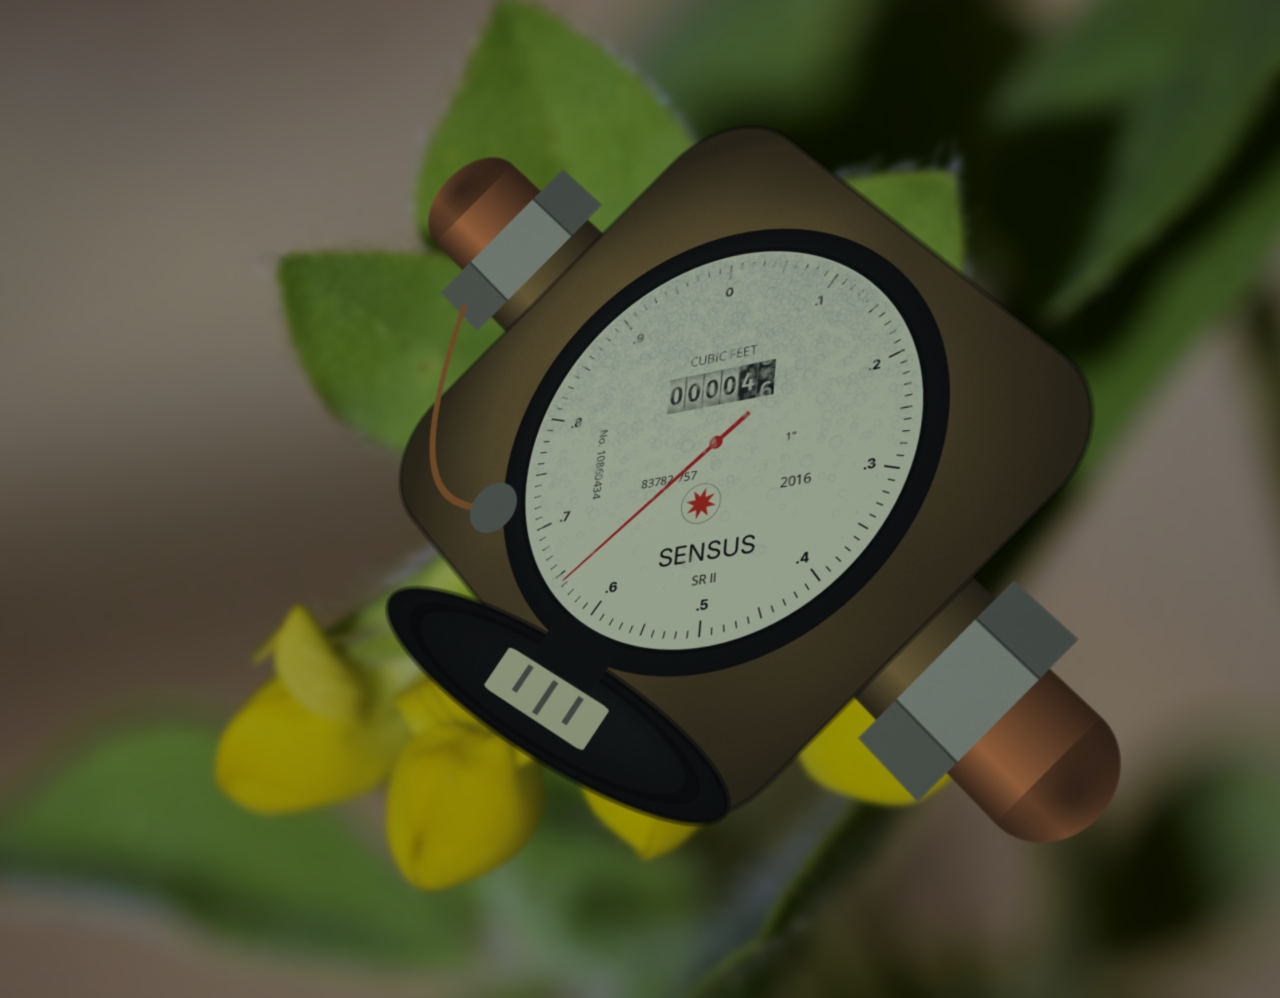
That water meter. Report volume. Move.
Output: 45.64 ft³
